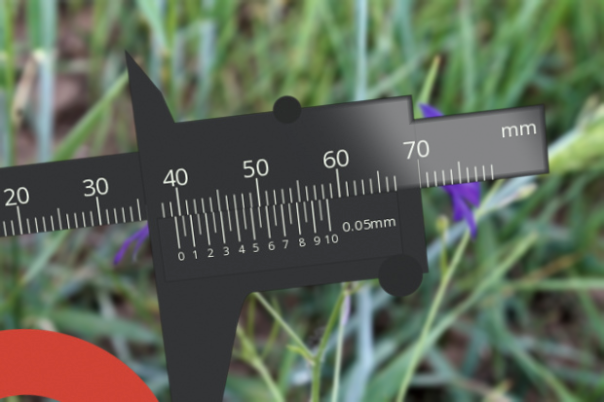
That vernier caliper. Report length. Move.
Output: 39.4 mm
